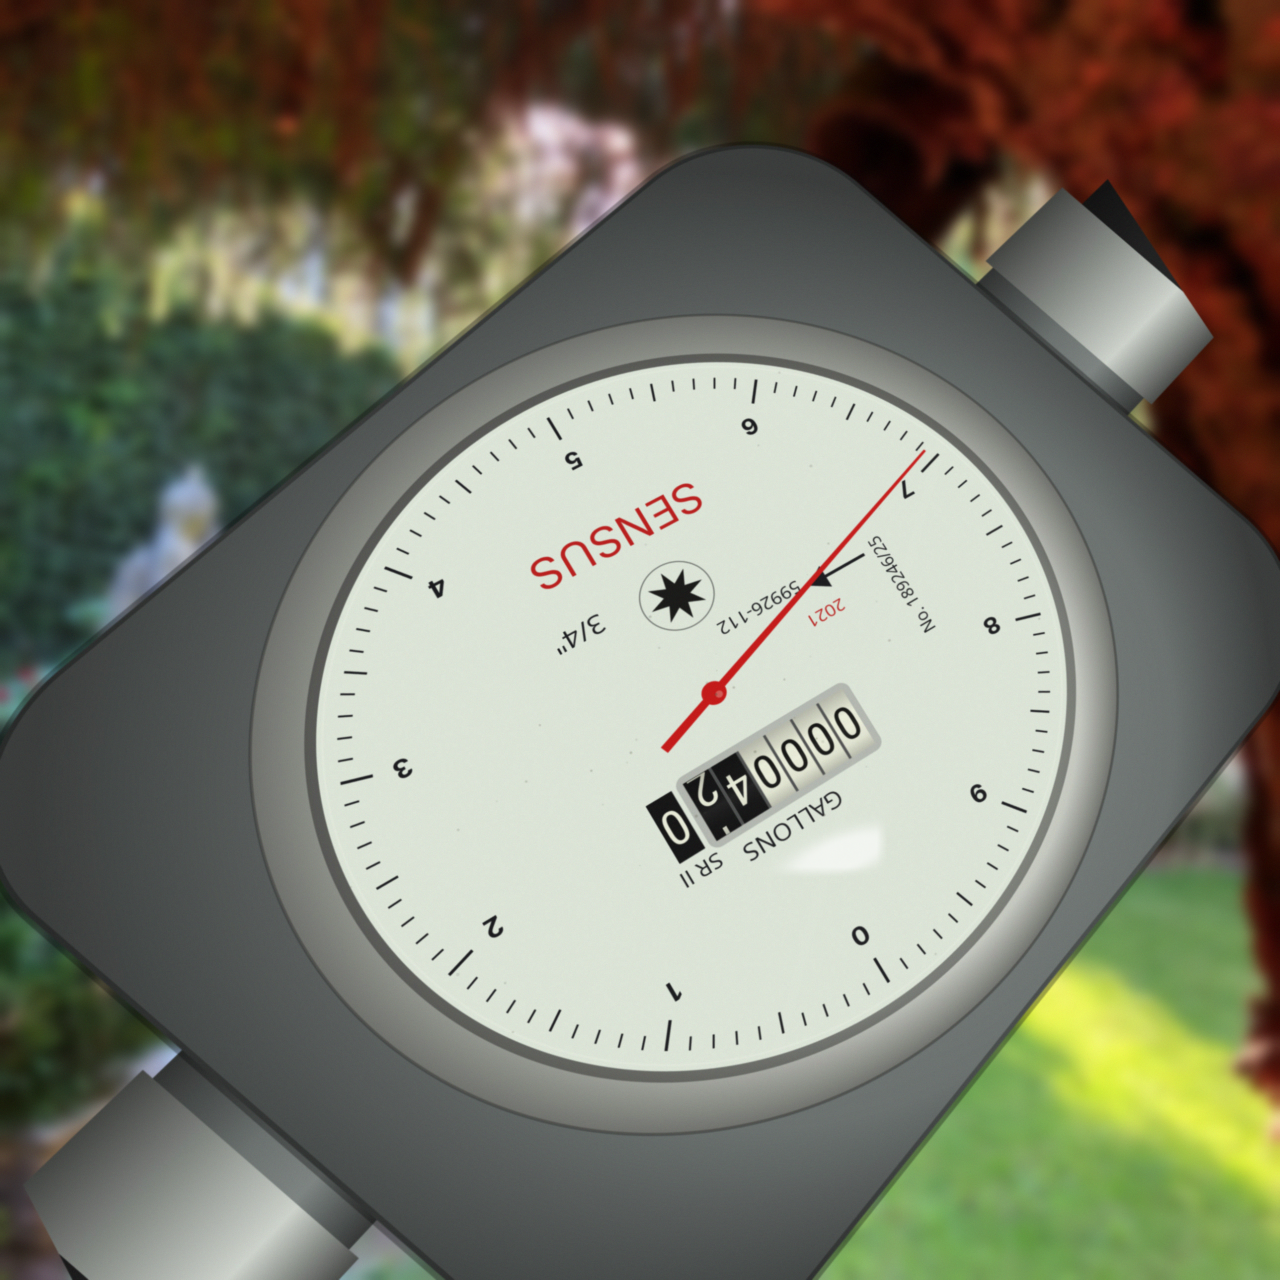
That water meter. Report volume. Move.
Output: 416.9 gal
